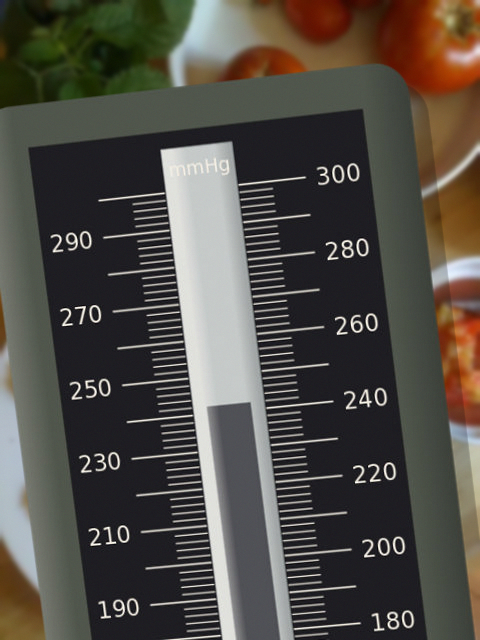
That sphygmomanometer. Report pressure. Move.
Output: 242 mmHg
